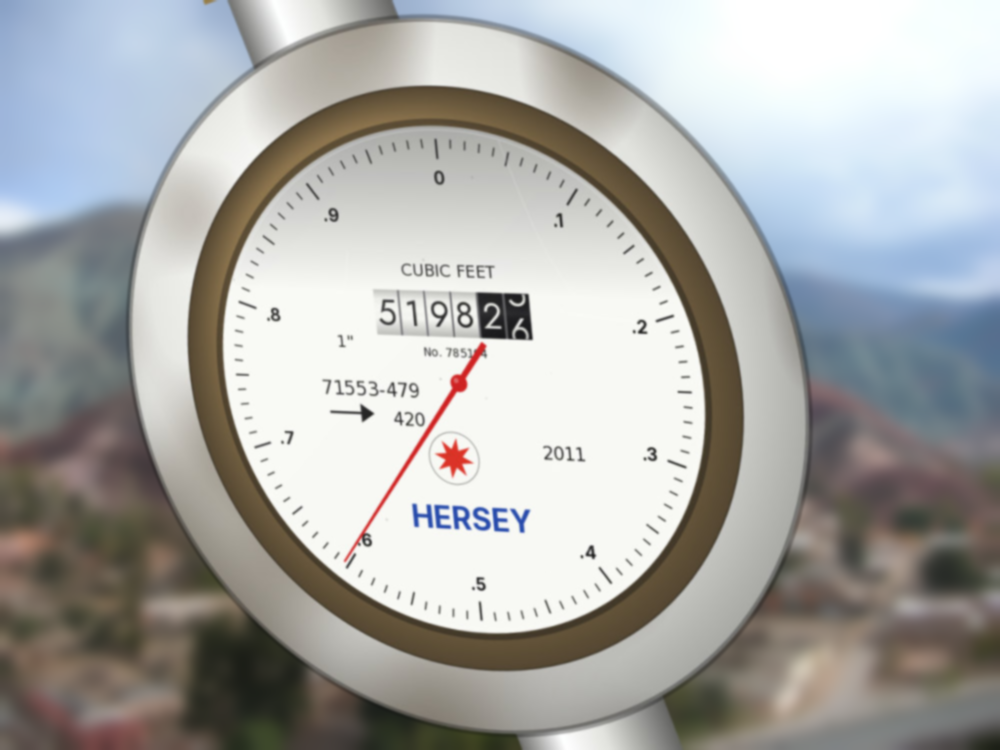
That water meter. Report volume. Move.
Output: 519825.60 ft³
